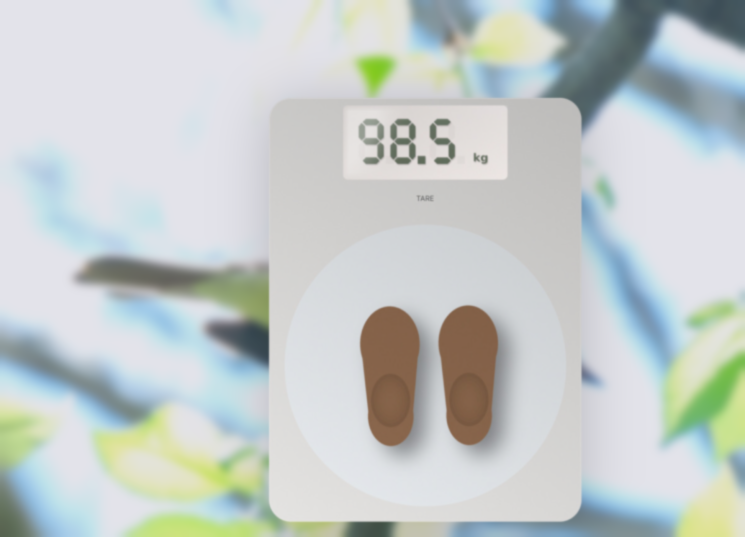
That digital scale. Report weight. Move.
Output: 98.5 kg
